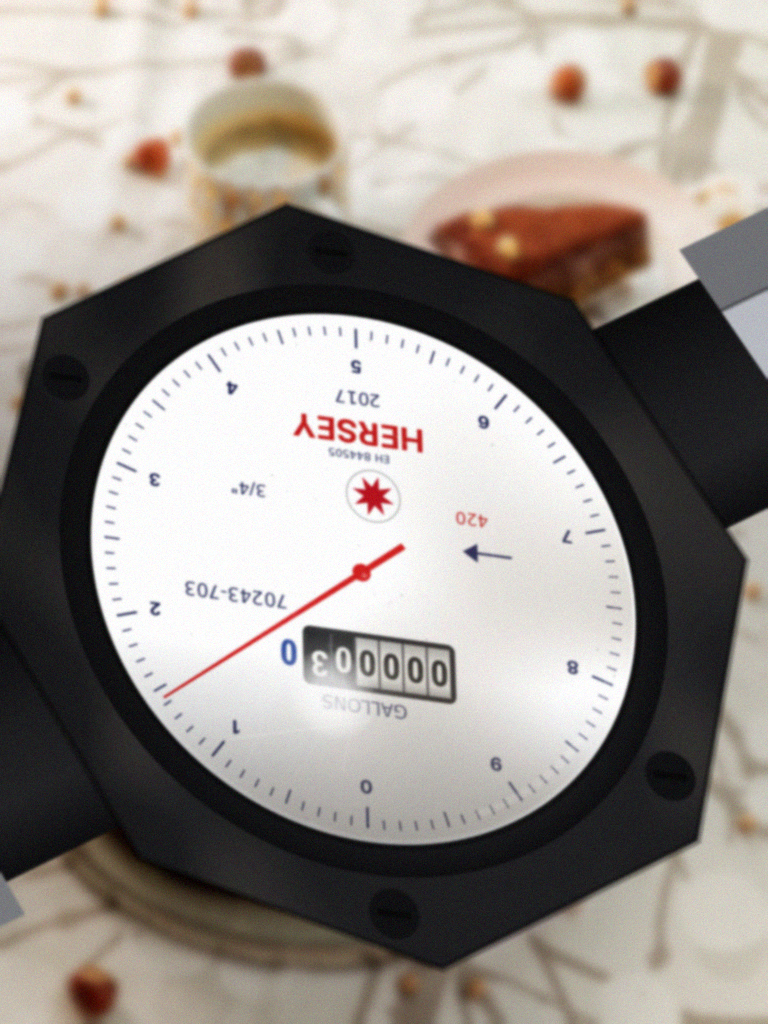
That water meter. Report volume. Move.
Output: 31.4 gal
